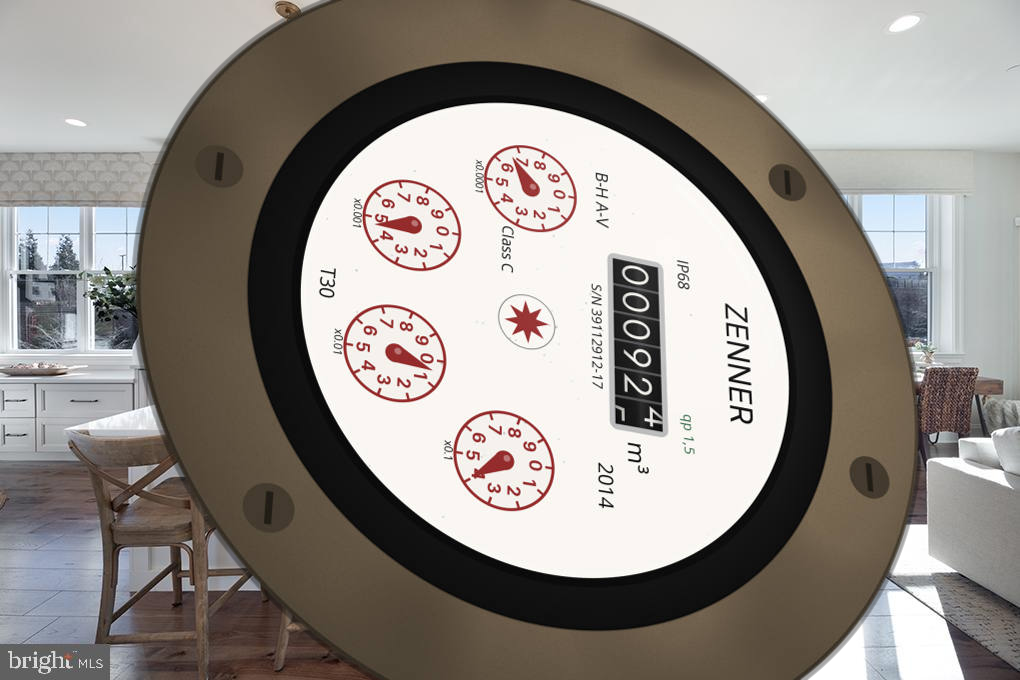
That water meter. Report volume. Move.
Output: 924.4046 m³
